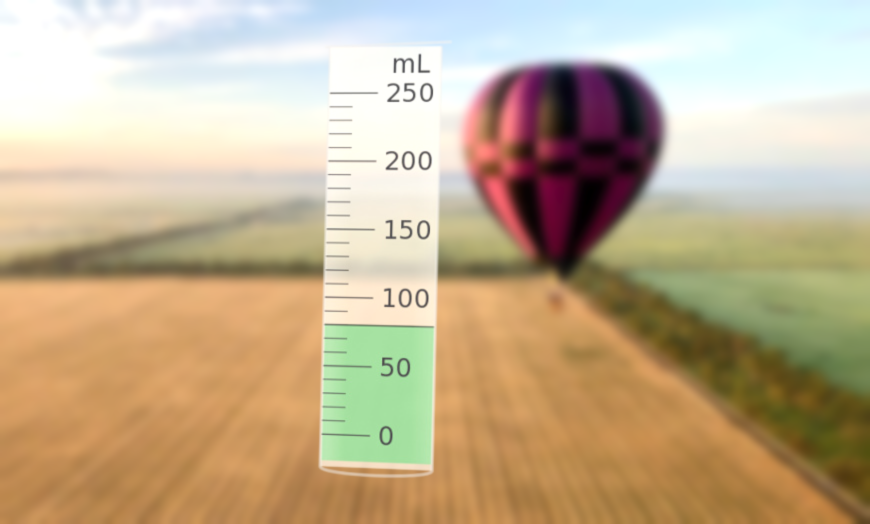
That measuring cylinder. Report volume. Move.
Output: 80 mL
